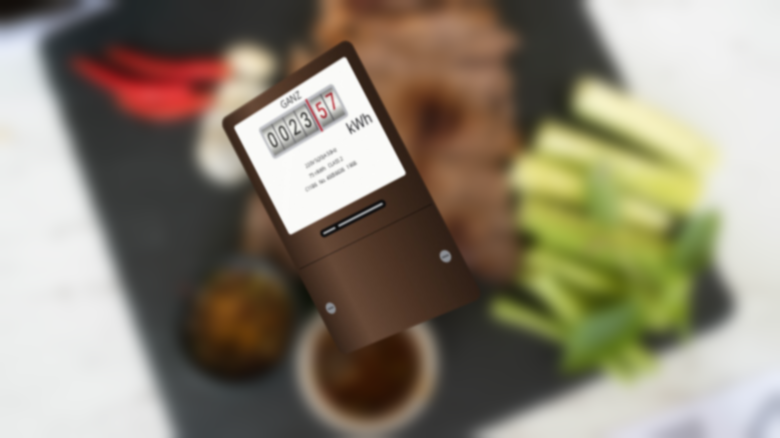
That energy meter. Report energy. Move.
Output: 23.57 kWh
